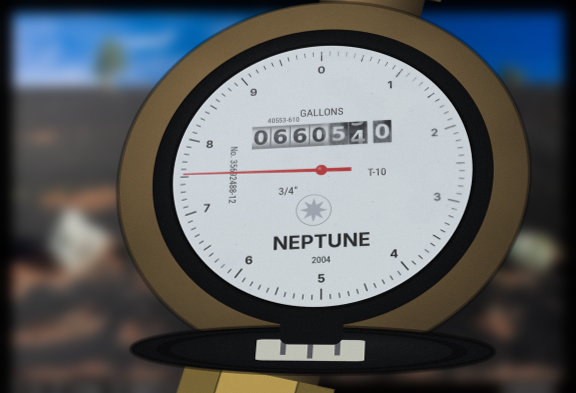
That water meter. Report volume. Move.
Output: 660537.5 gal
